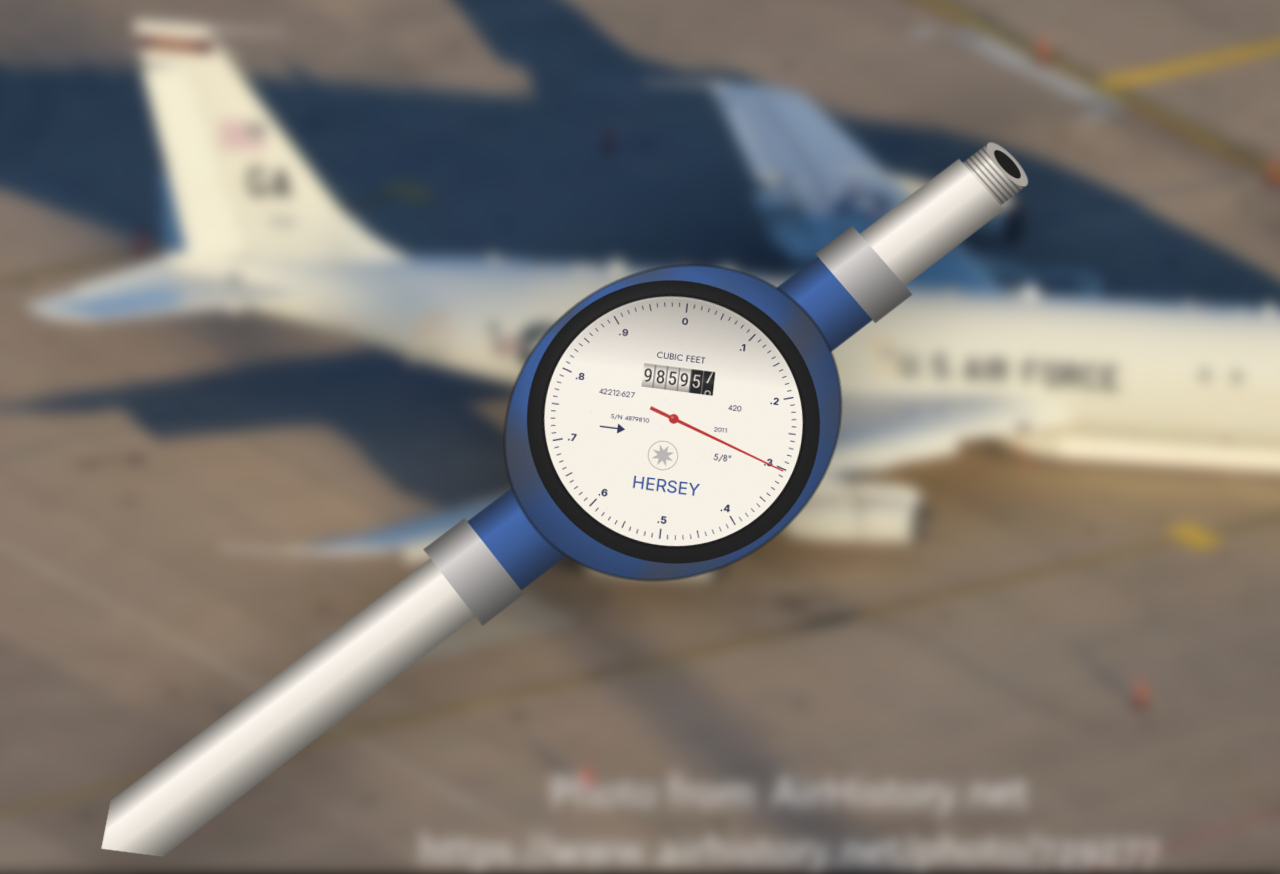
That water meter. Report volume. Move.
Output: 985957.30 ft³
